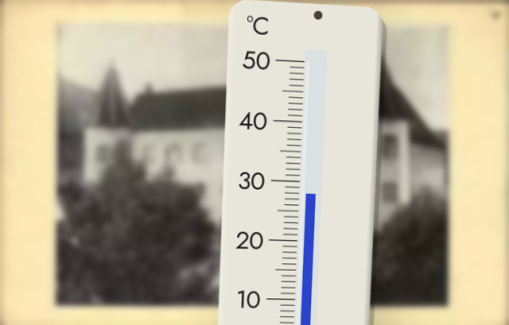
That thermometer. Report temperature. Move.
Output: 28 °C
